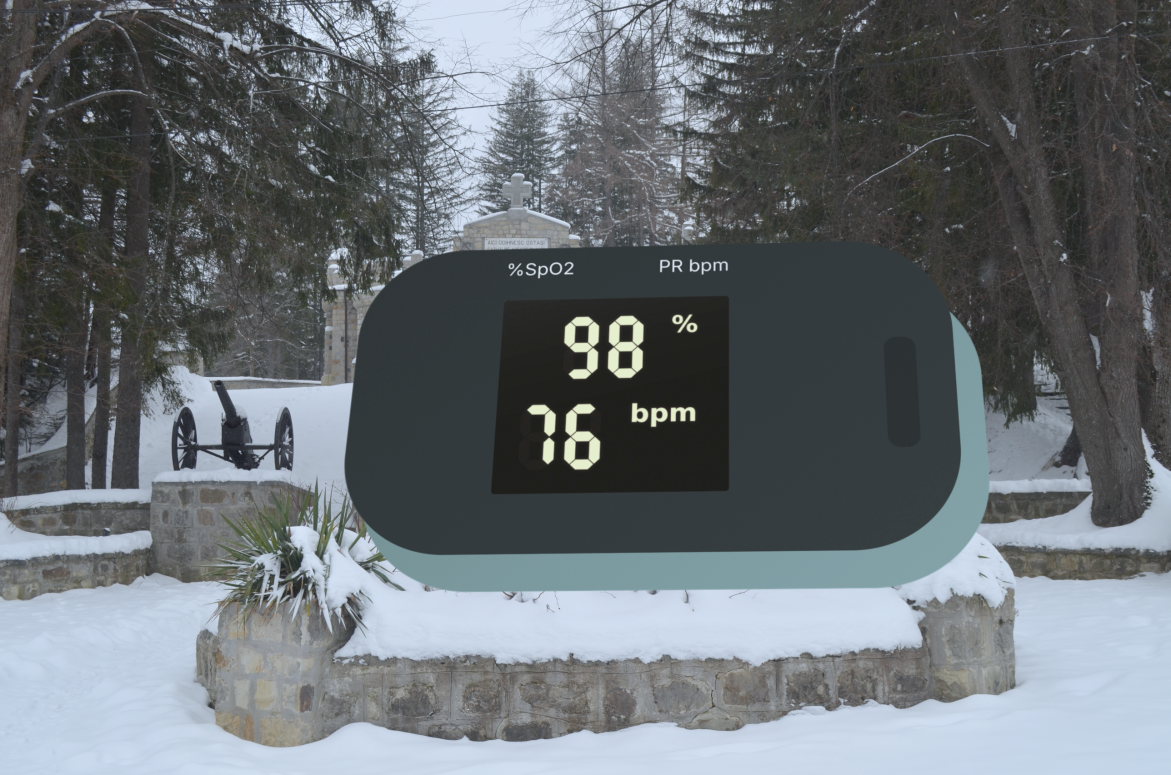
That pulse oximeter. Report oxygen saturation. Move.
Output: 98 %
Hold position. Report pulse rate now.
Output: 76 bpm
